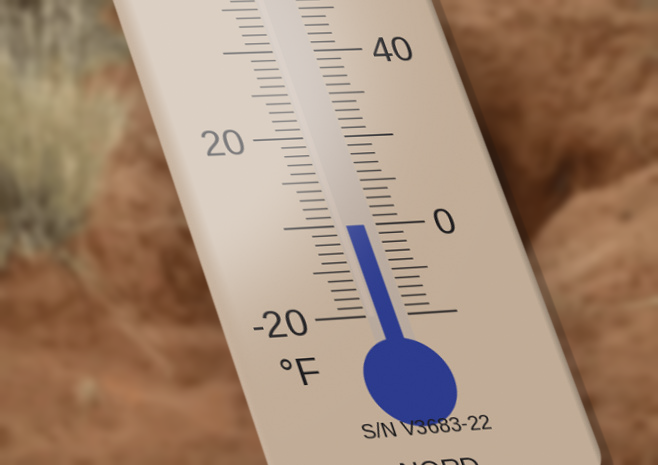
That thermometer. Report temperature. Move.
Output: 0 °F
